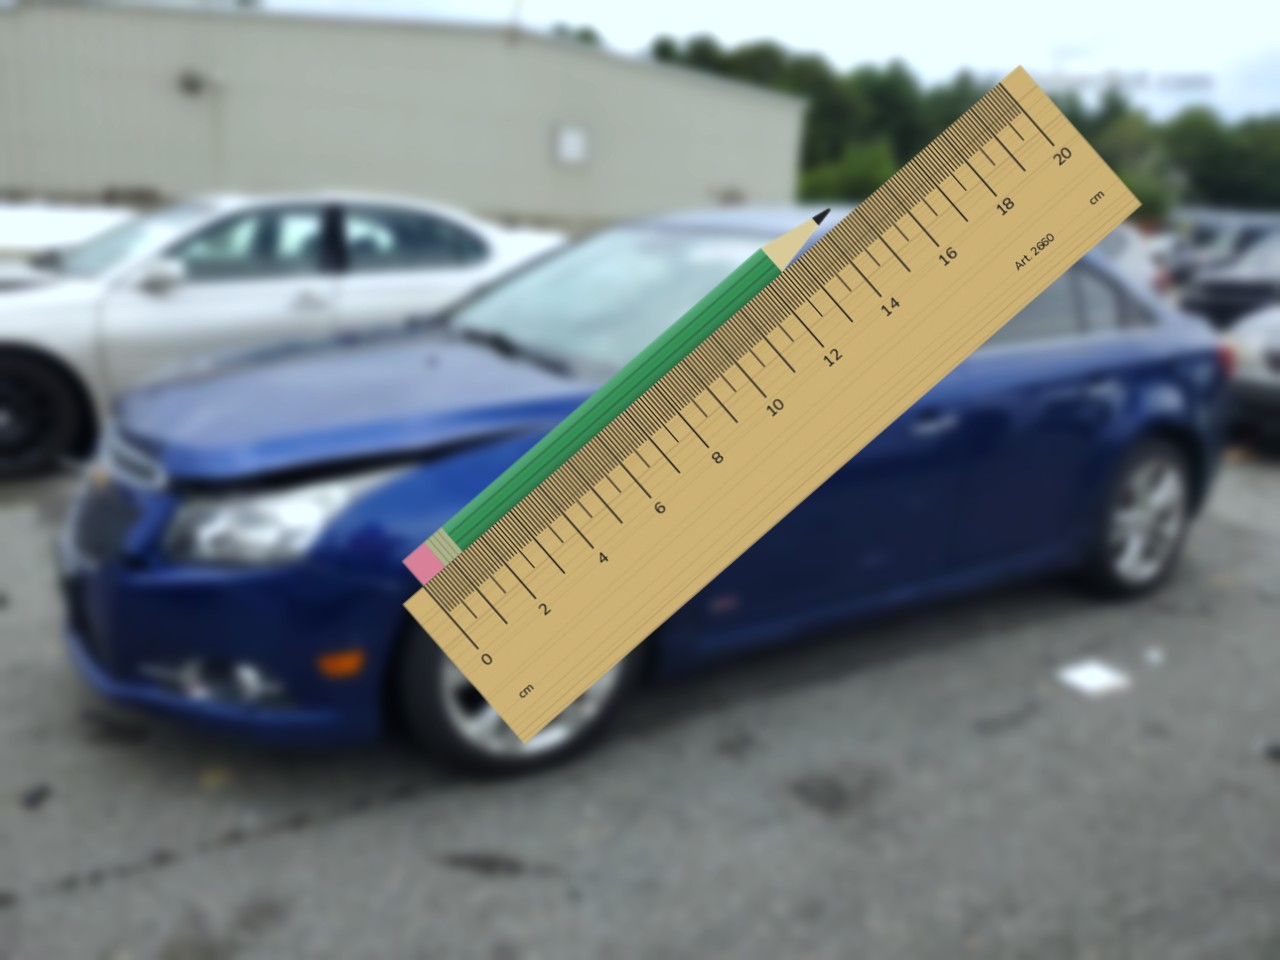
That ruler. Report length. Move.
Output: 14.5 cm
